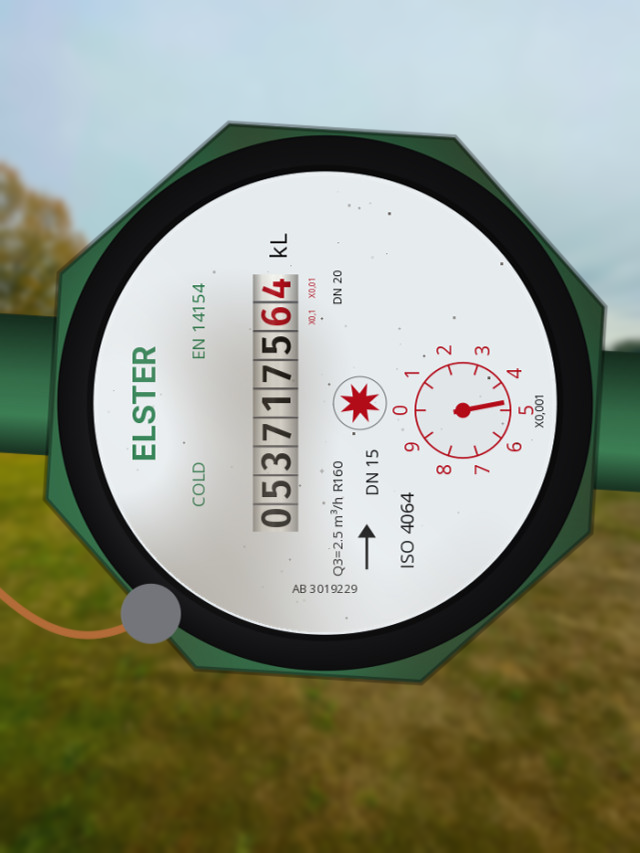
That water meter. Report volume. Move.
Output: 537175.644 kL
